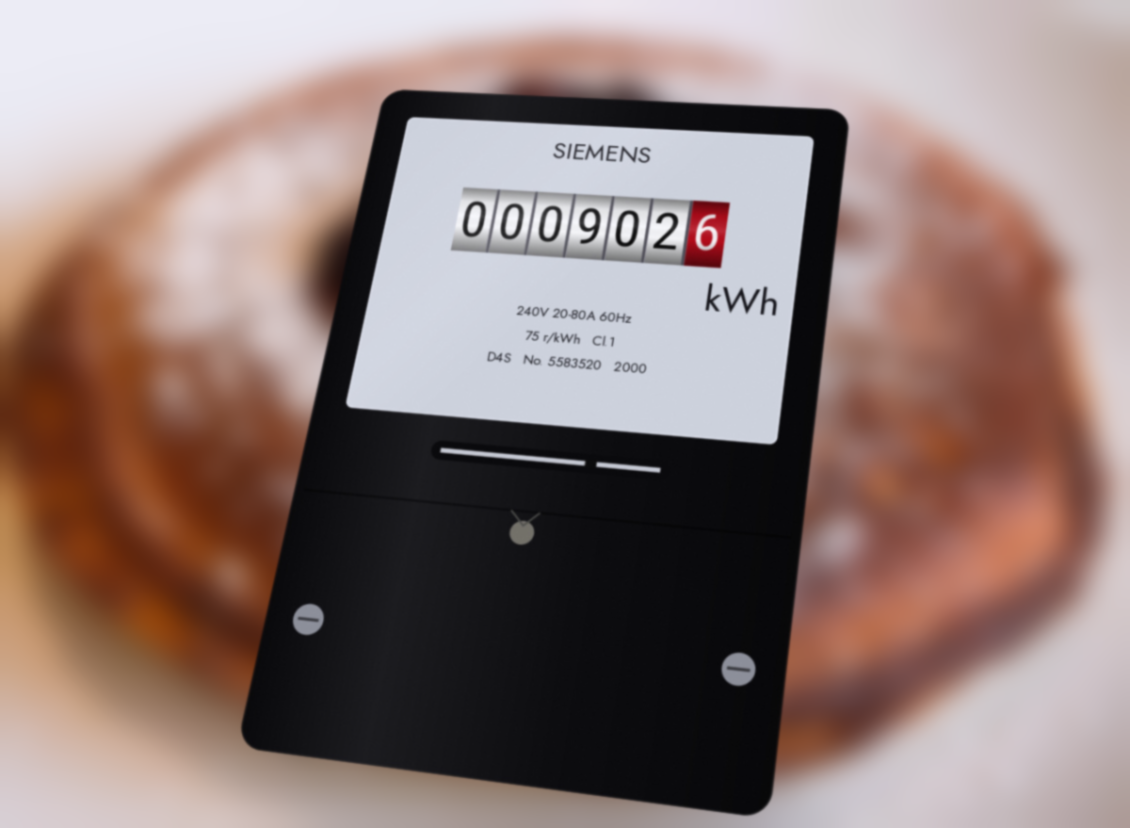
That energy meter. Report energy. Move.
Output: 902.6 kWh
